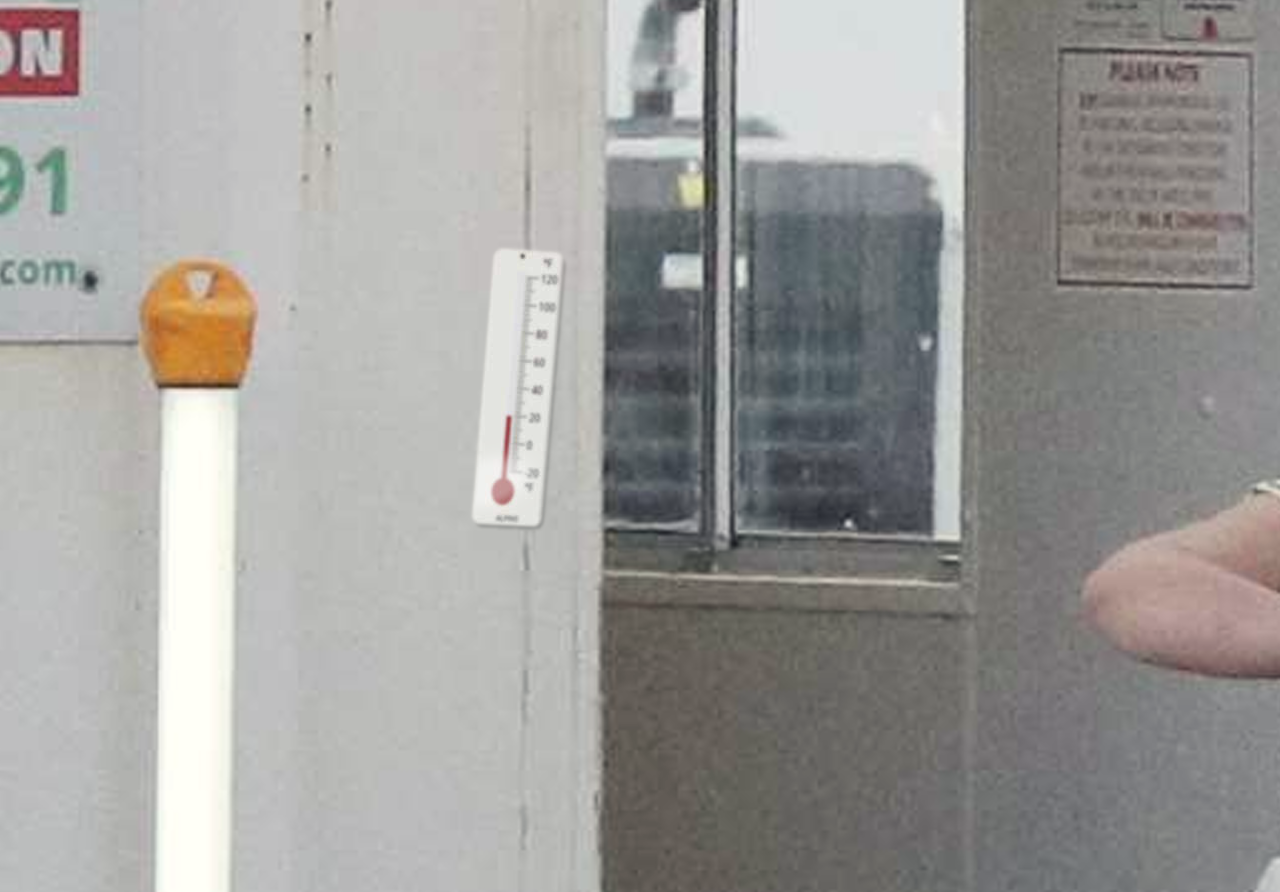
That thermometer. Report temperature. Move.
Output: 20 °F
